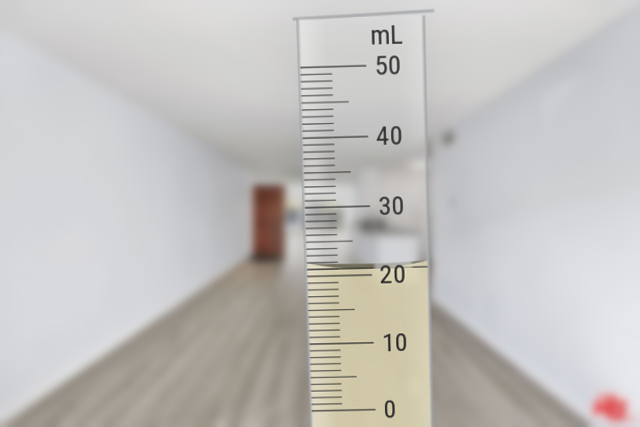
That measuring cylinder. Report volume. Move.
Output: 21 mL
